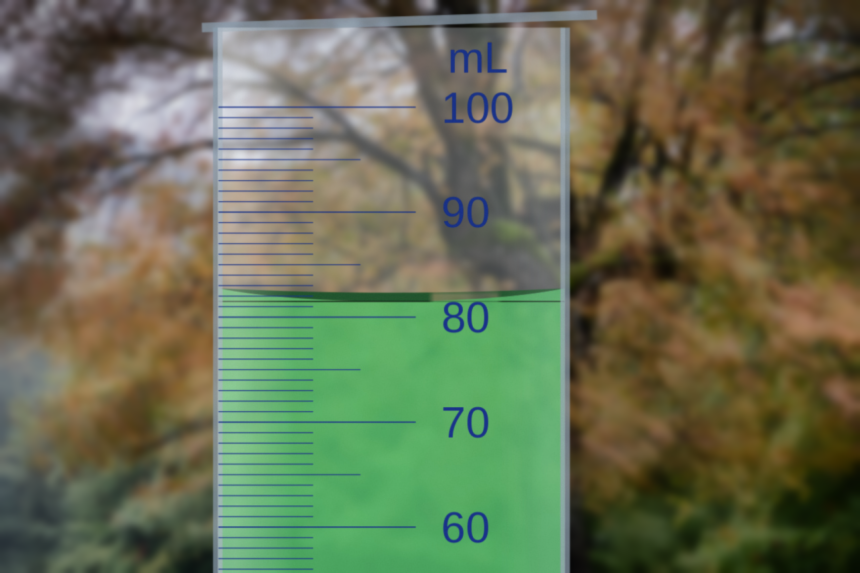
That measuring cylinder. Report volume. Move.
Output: 81.5 mL
